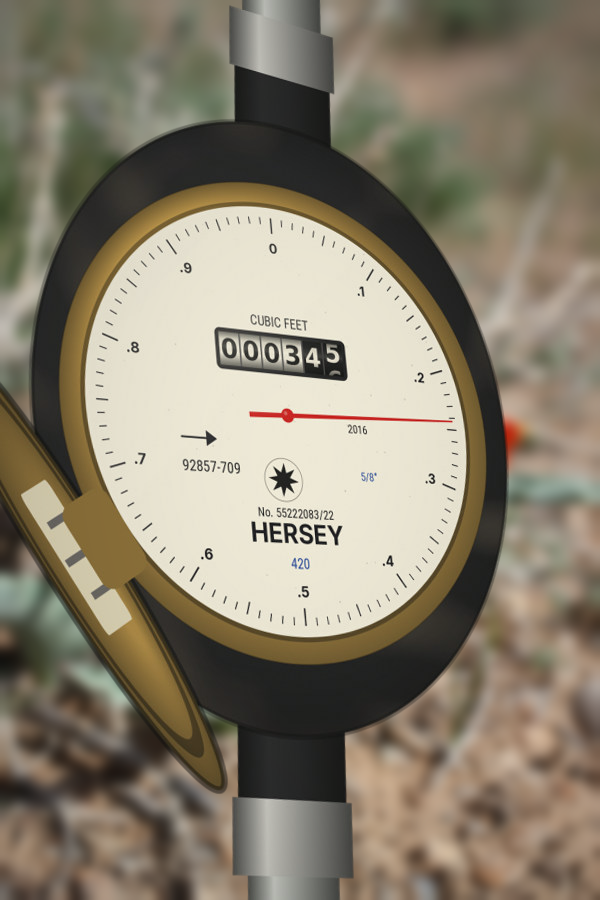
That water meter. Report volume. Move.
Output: 345.24 ft³
